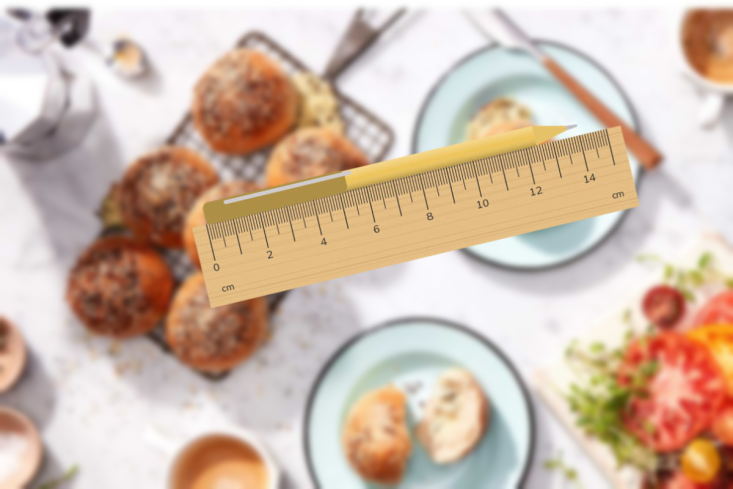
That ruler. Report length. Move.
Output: 14 cm
